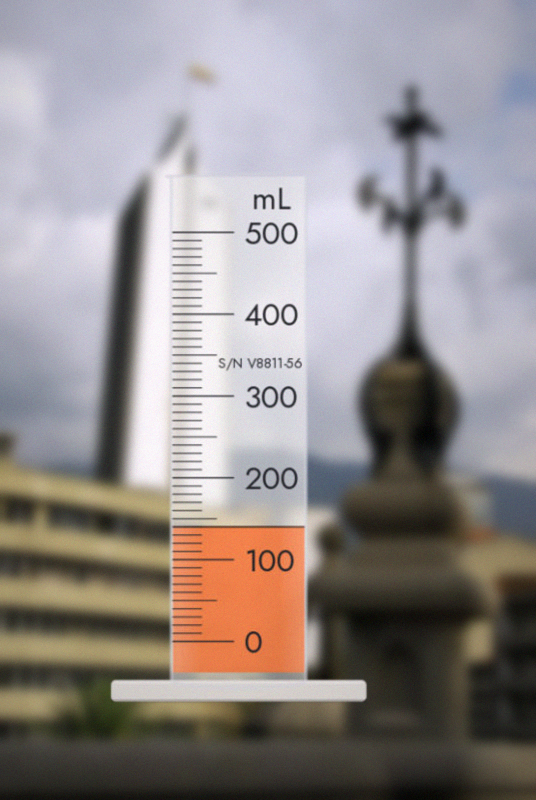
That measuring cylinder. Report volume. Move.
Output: 140 mL
